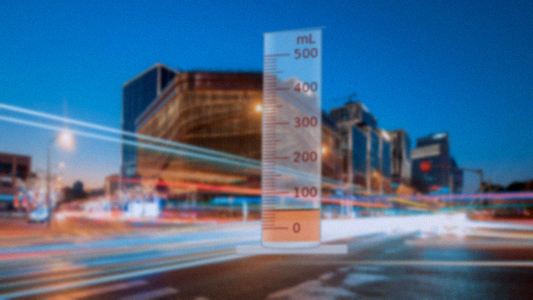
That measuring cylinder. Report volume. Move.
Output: 50 mL
